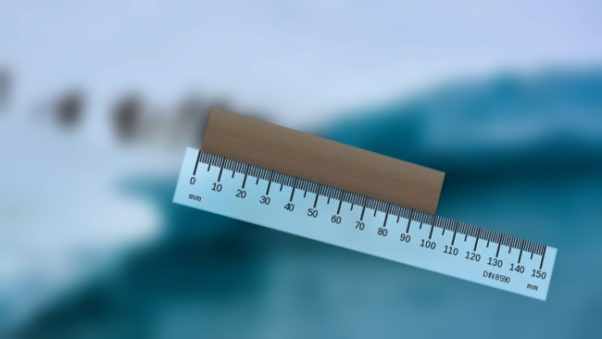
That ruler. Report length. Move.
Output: 100 mm
